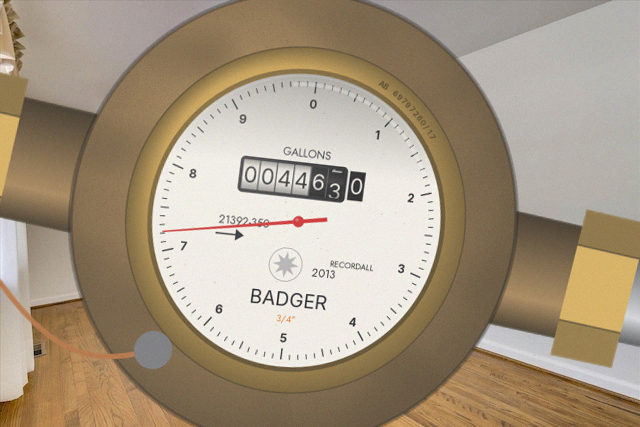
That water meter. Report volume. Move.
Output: 44627.2 gal
